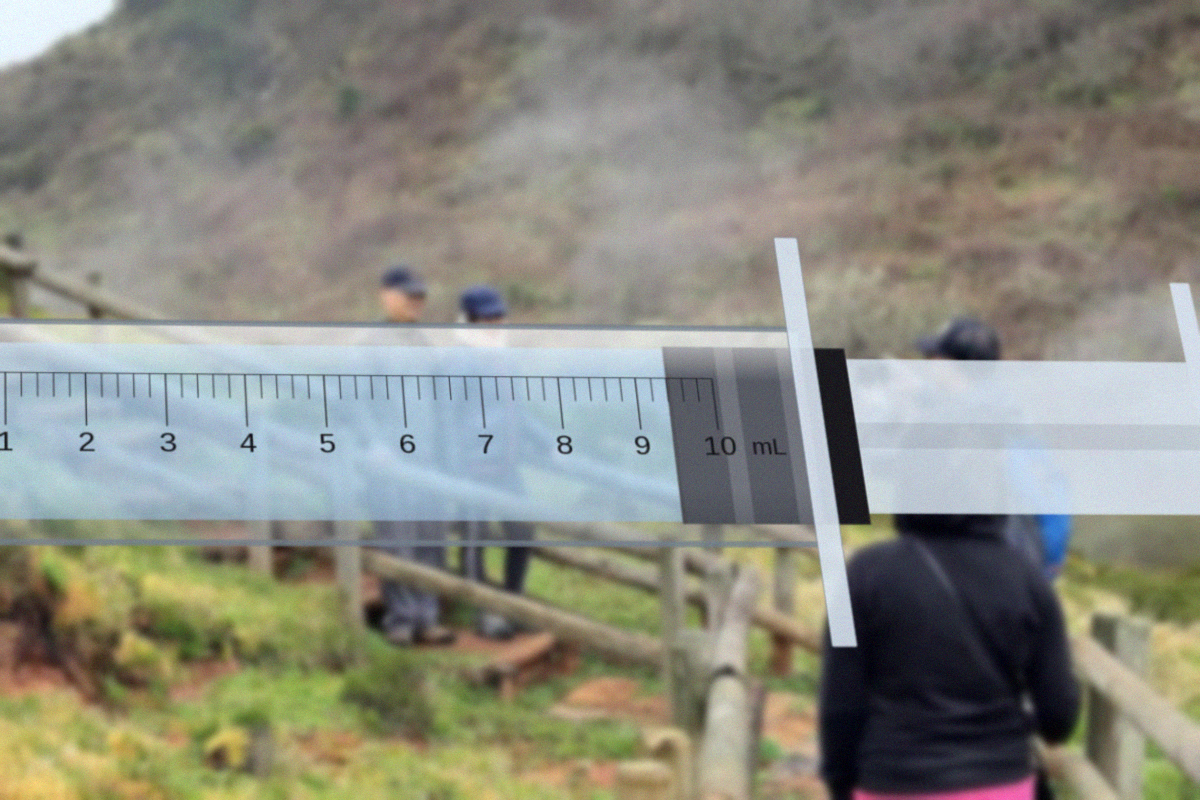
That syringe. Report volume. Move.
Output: 9.4 mL
